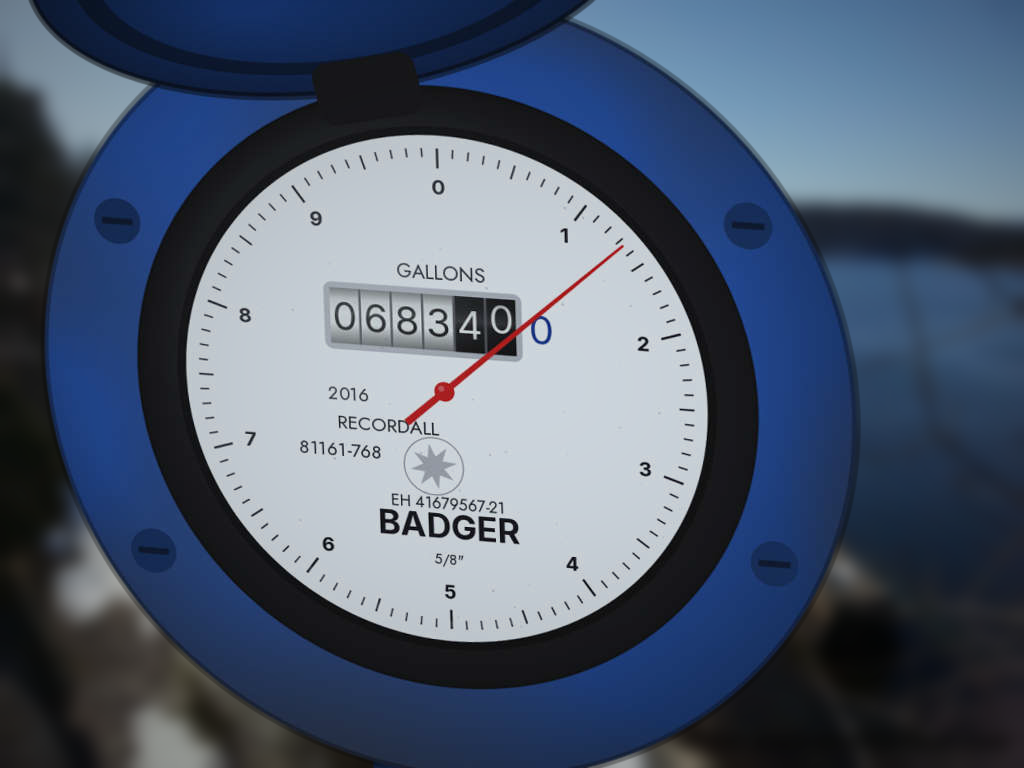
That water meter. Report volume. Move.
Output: 683401.3 gal
